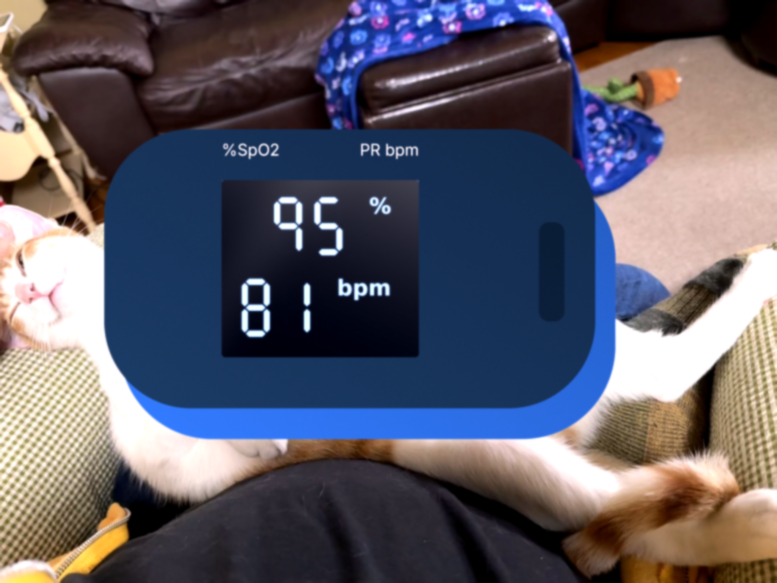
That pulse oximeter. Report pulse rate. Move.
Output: 81 bpm
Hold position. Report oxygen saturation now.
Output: 95 %
